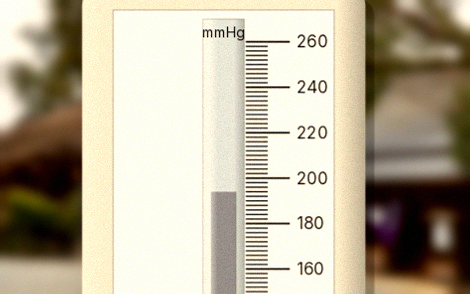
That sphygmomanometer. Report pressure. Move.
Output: 194 mmHg
